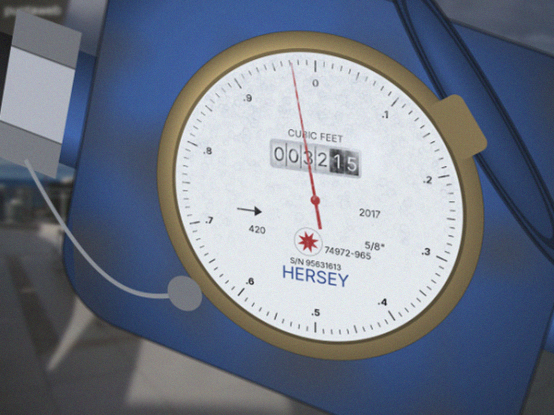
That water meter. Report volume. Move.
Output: 3214.97 ft³
